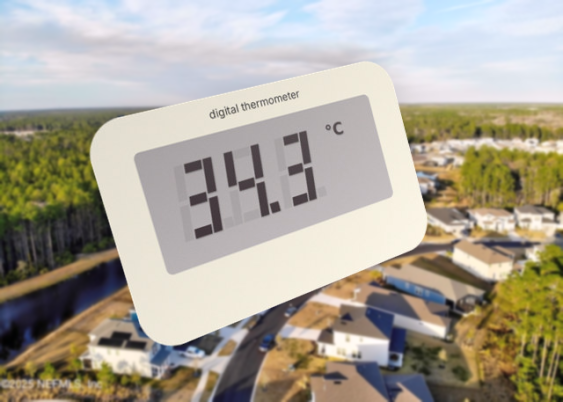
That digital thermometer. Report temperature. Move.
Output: 34.3 °C
